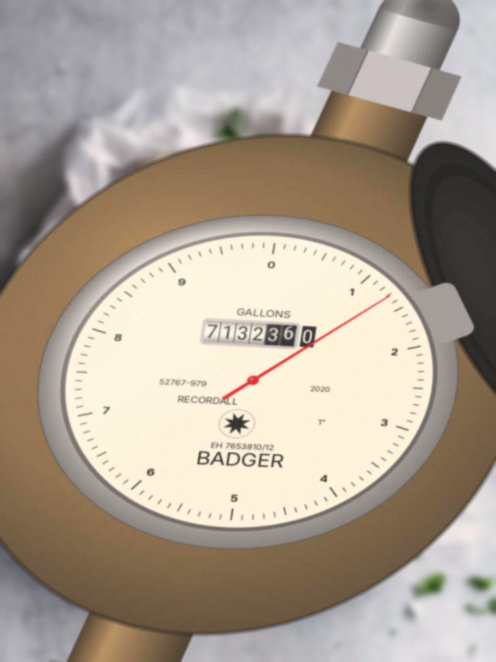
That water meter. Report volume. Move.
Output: 7132361.3 gal
